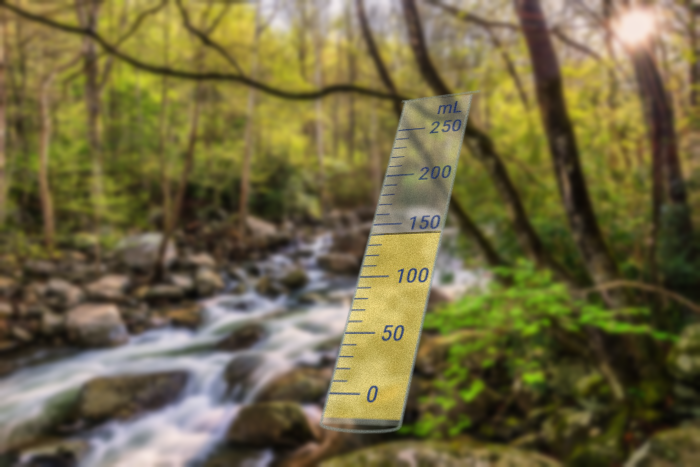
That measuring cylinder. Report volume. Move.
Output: 140 mL
